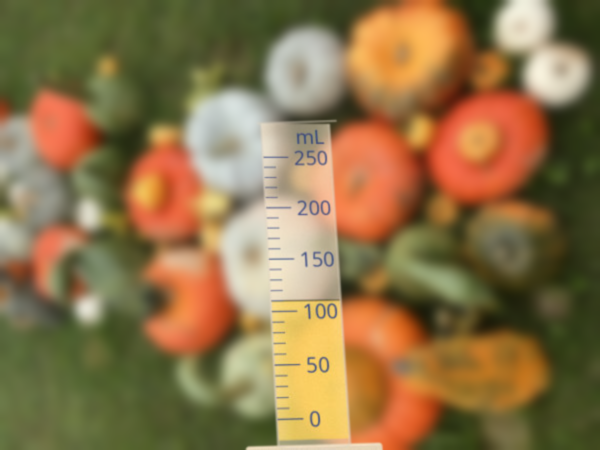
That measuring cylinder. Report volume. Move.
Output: 110 mL
